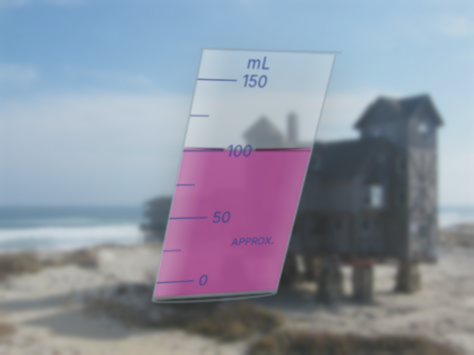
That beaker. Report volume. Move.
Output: 100 mL
